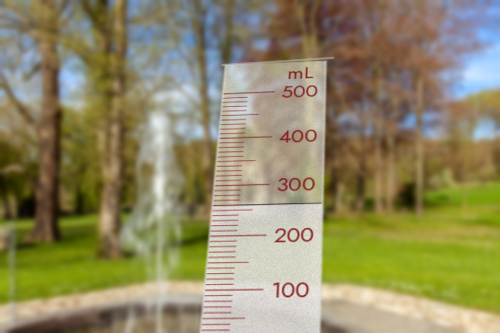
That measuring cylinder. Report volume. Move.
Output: 260 mL
